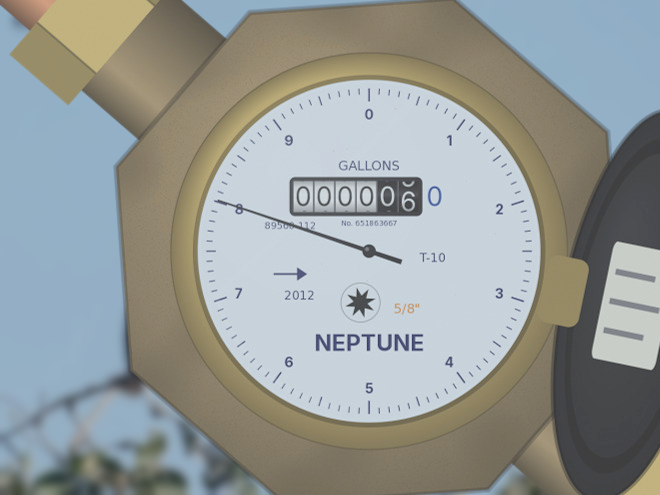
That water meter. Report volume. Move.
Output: 58.0 gal
